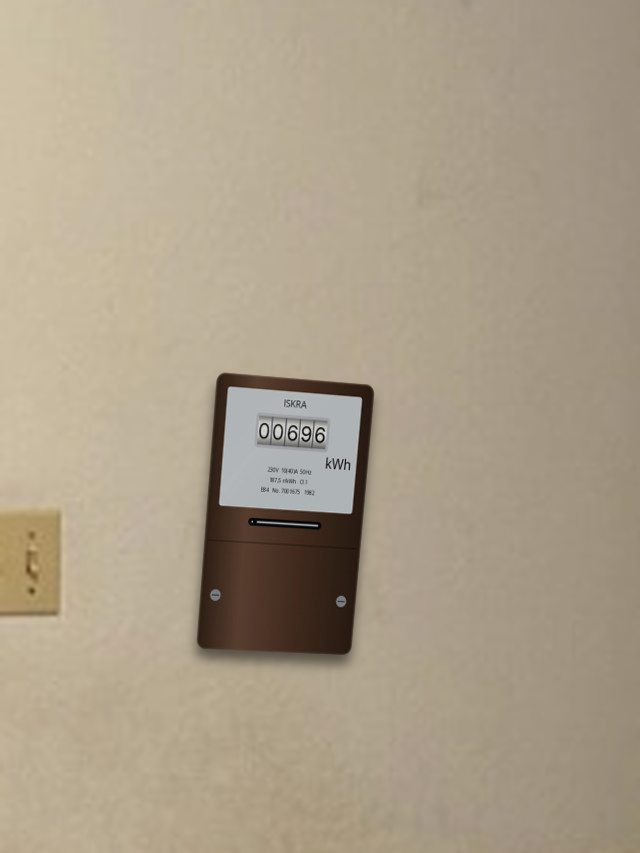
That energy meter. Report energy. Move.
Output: 696 kWh
